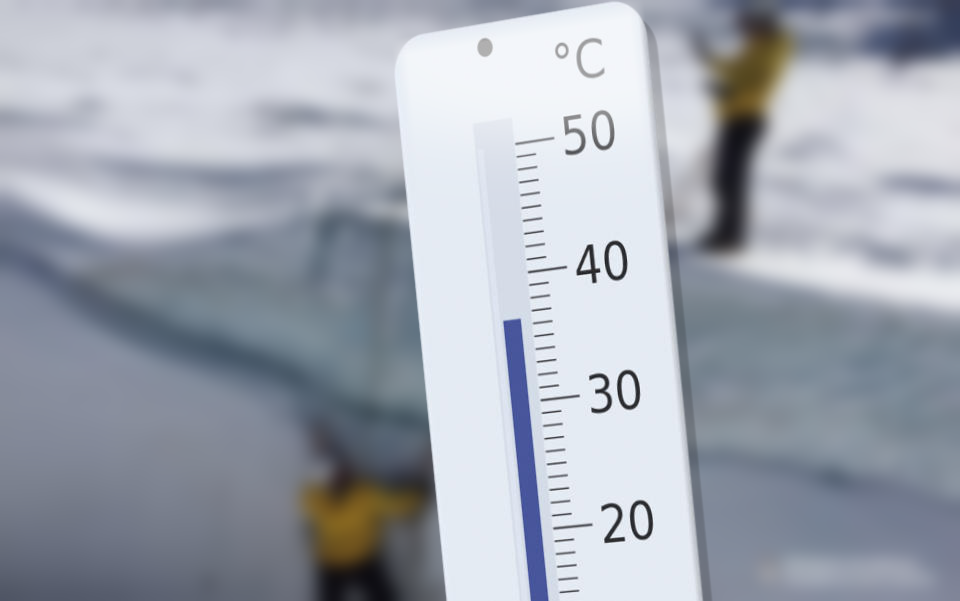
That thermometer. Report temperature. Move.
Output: 36.5 °C
